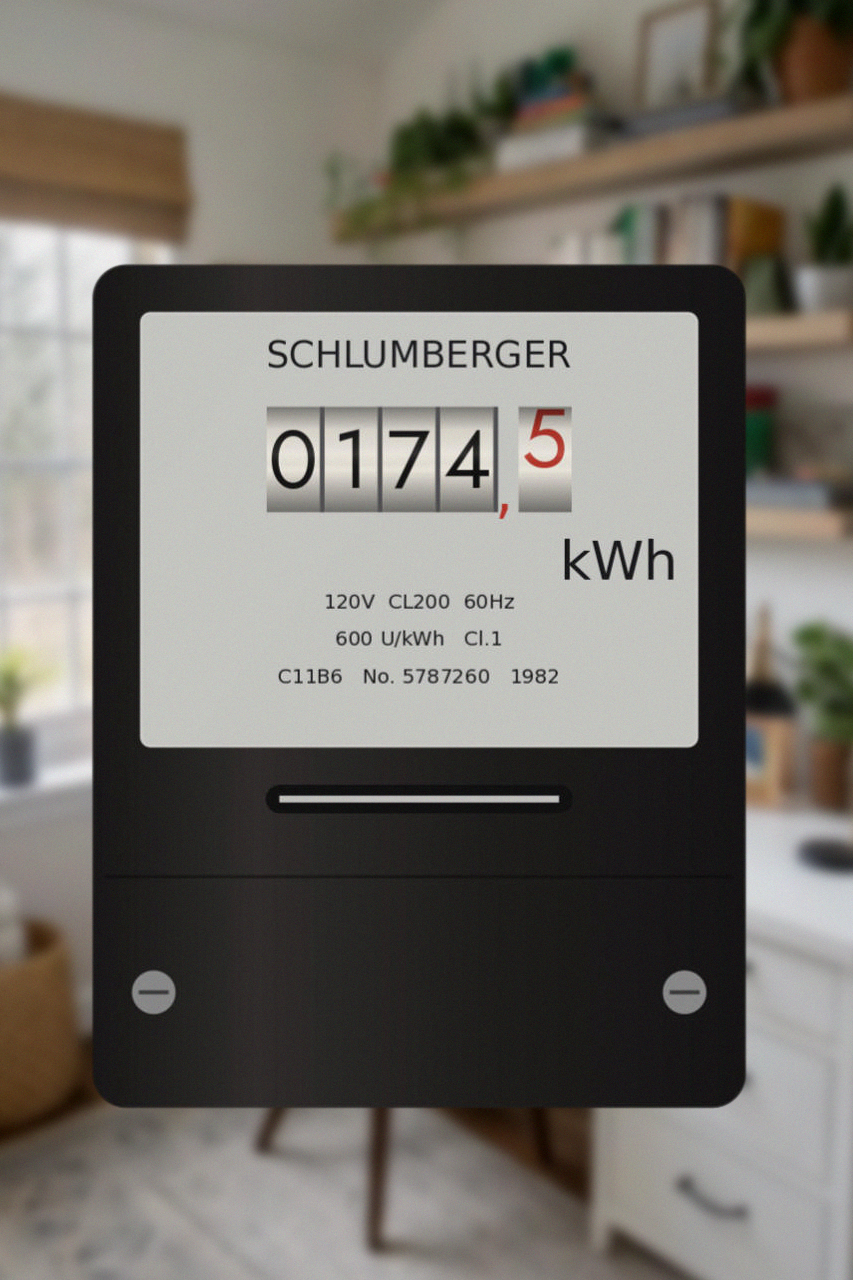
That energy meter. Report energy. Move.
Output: 174.5 kWh
